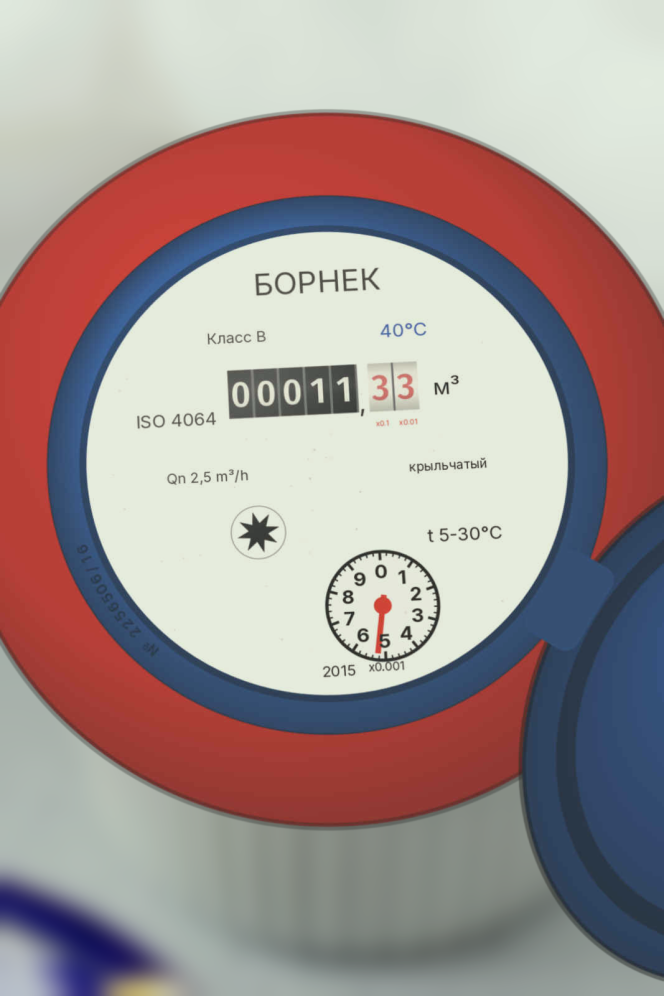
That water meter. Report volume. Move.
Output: 11.335 m³
